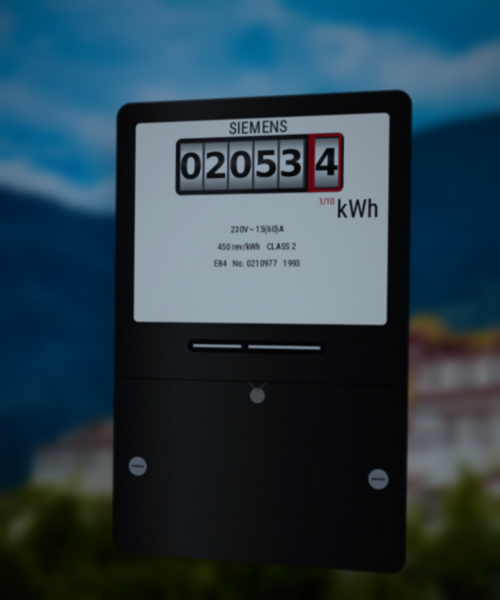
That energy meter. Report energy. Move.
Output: 2053.4 kWh
